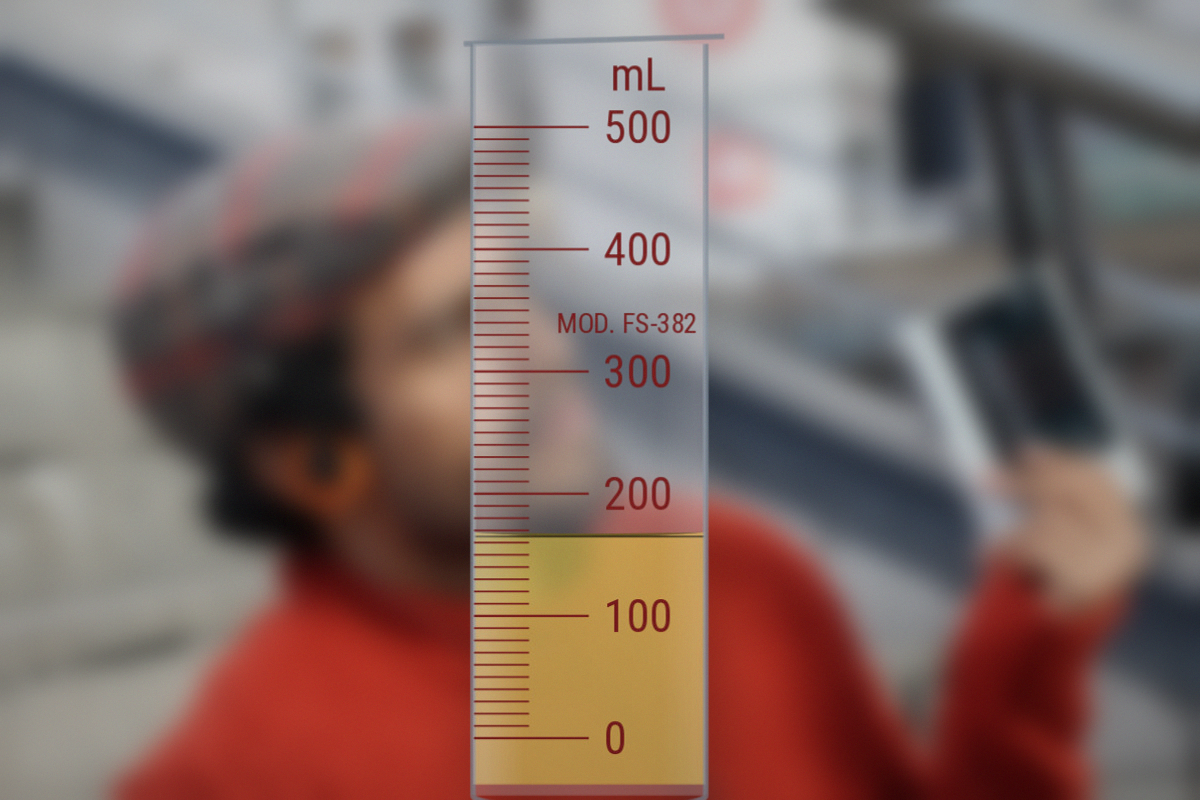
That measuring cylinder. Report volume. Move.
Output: 165 mL
